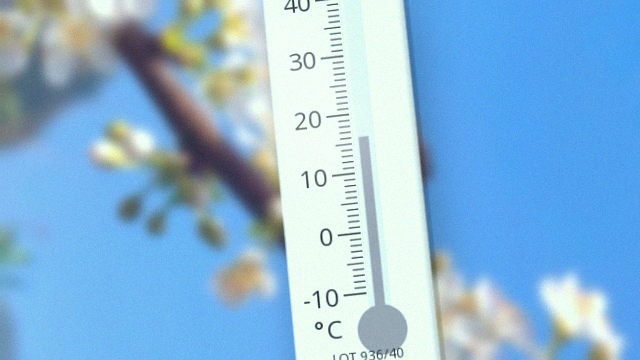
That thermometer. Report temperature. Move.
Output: 16 °C
